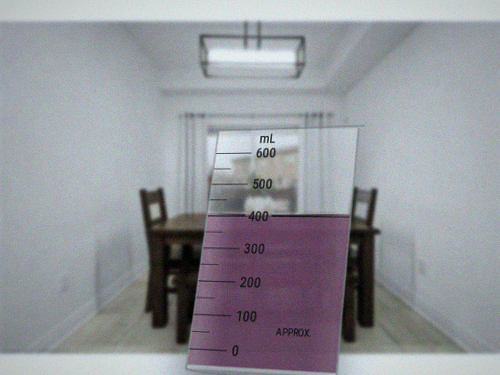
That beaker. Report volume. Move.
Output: 400 mL
